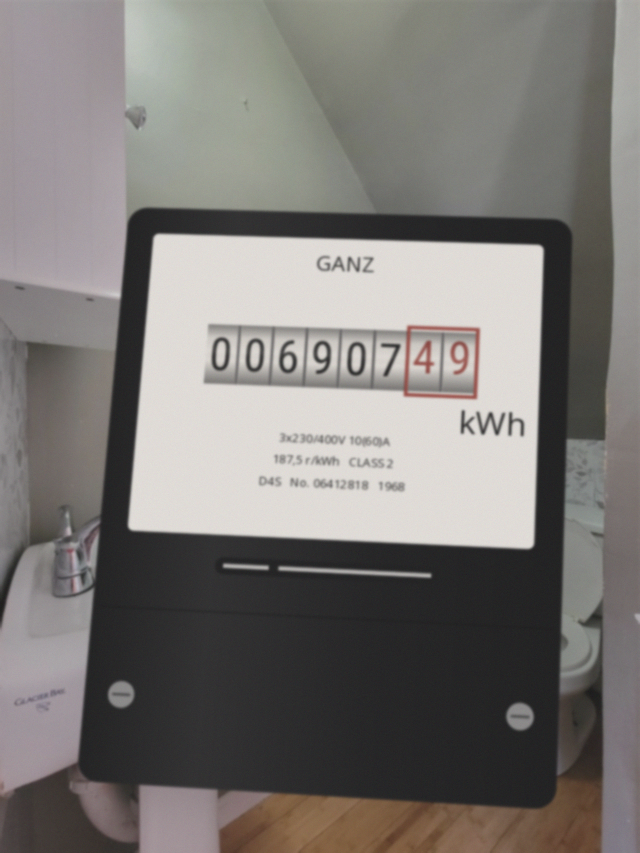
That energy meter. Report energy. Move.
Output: 6907.49 kWh
